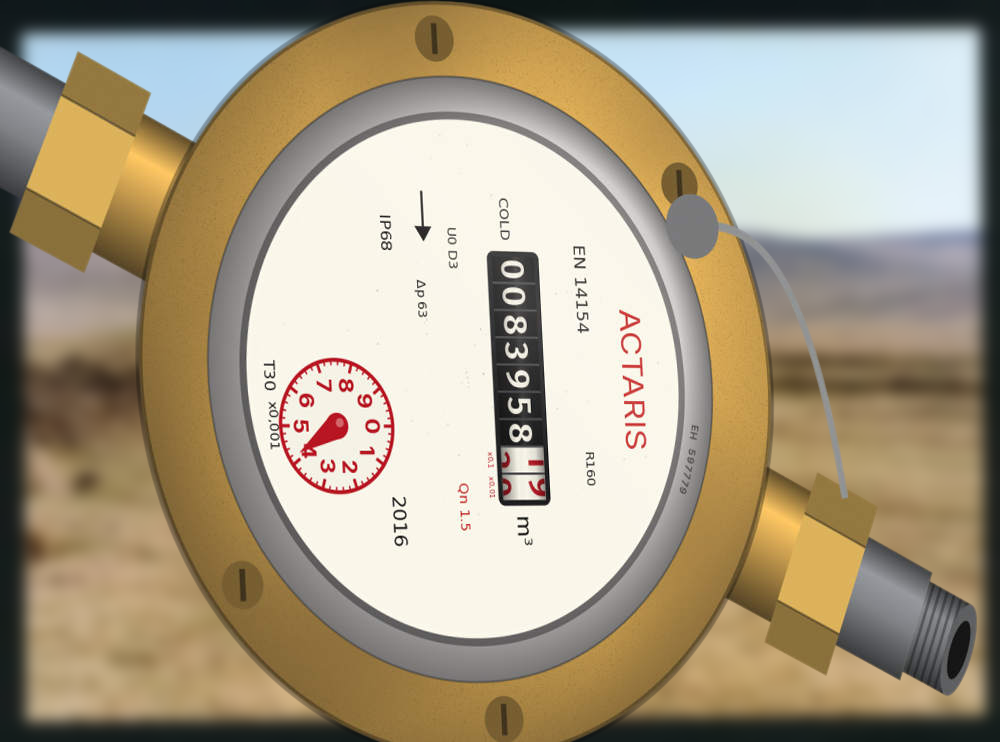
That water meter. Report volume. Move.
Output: 83958.194 m³
